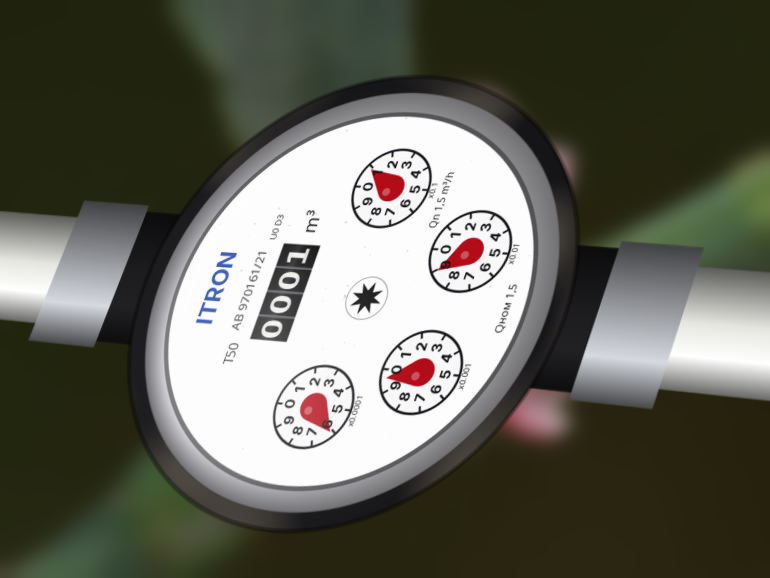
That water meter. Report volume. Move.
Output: 1.0896 m³
